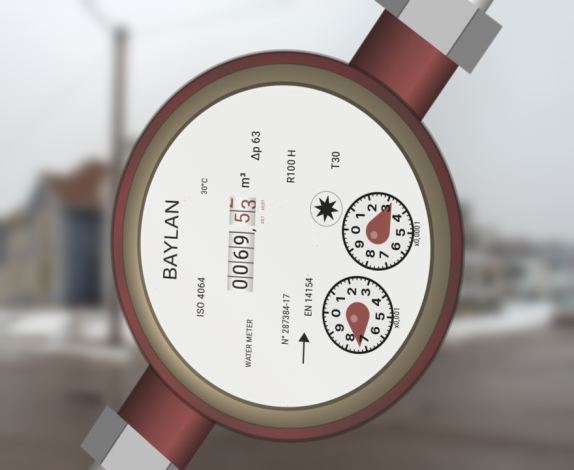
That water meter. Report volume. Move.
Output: 69.5273 m³
